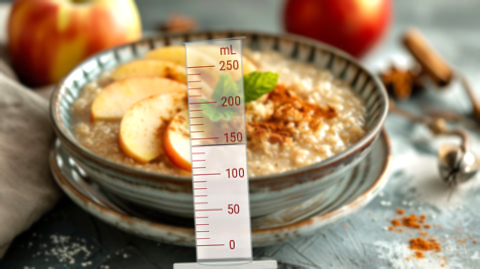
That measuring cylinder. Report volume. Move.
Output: 140 mL
